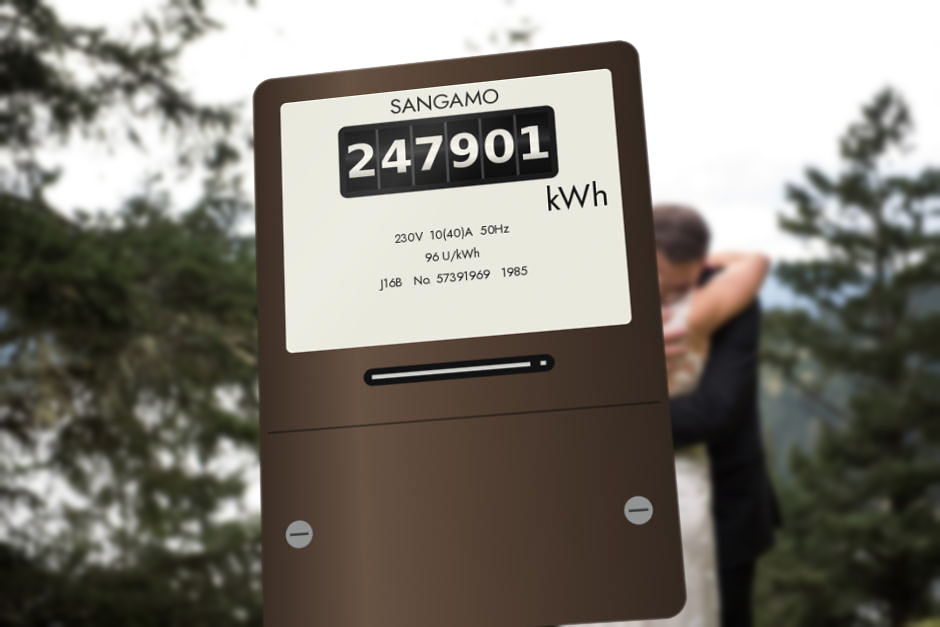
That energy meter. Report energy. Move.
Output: 247901 kWh
